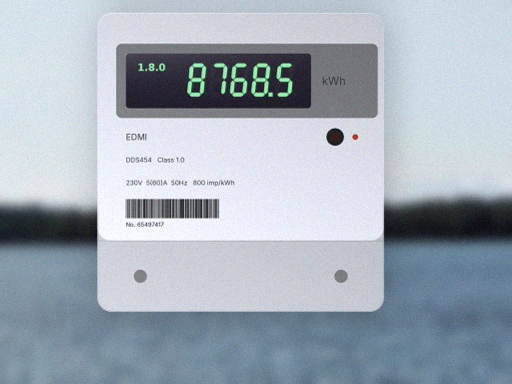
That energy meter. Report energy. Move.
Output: 8768.5 kWh
